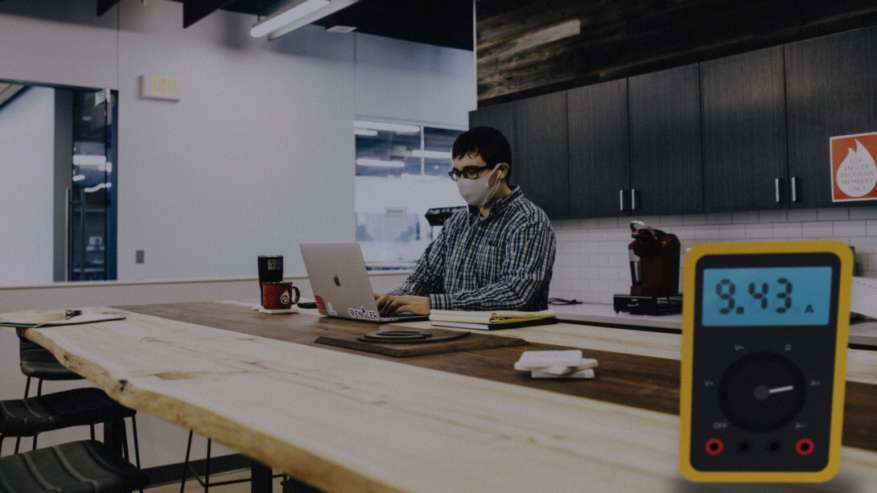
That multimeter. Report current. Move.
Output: 9.43 A
